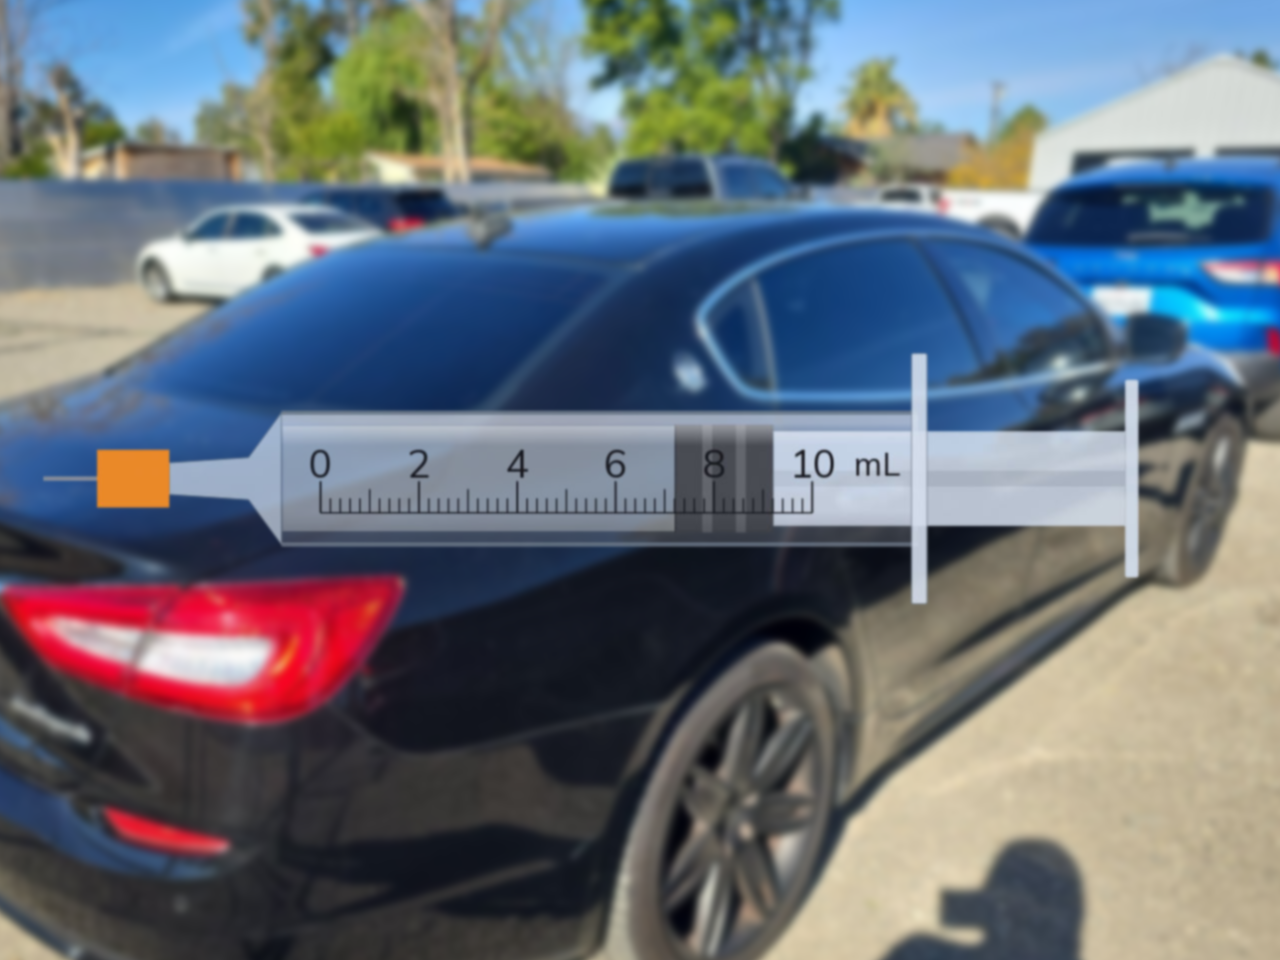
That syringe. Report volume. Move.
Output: 7.2 mL
